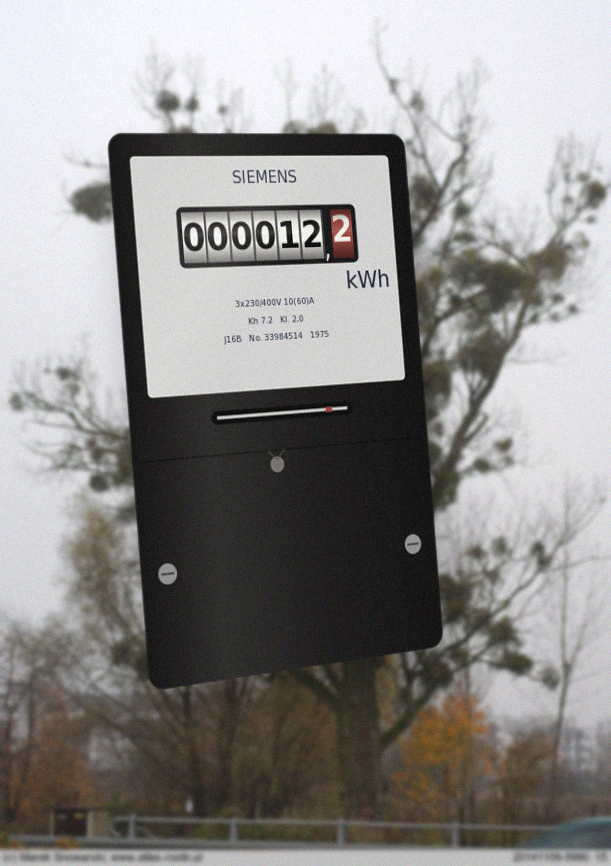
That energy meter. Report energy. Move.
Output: 12.2 kWh
